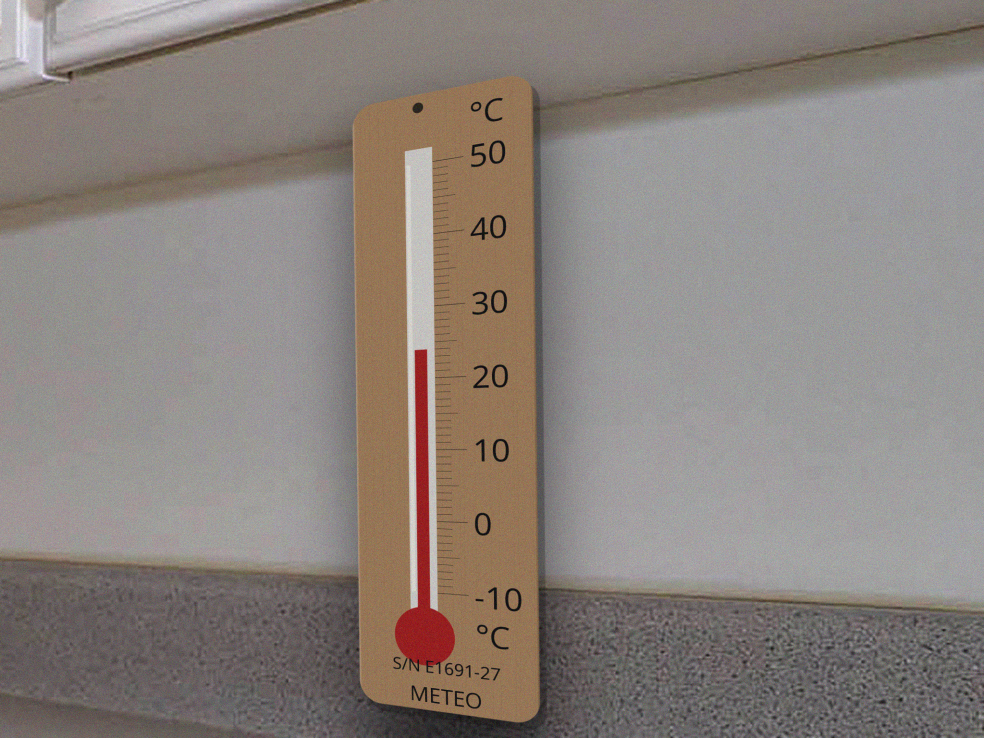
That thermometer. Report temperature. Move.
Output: 24 °C
